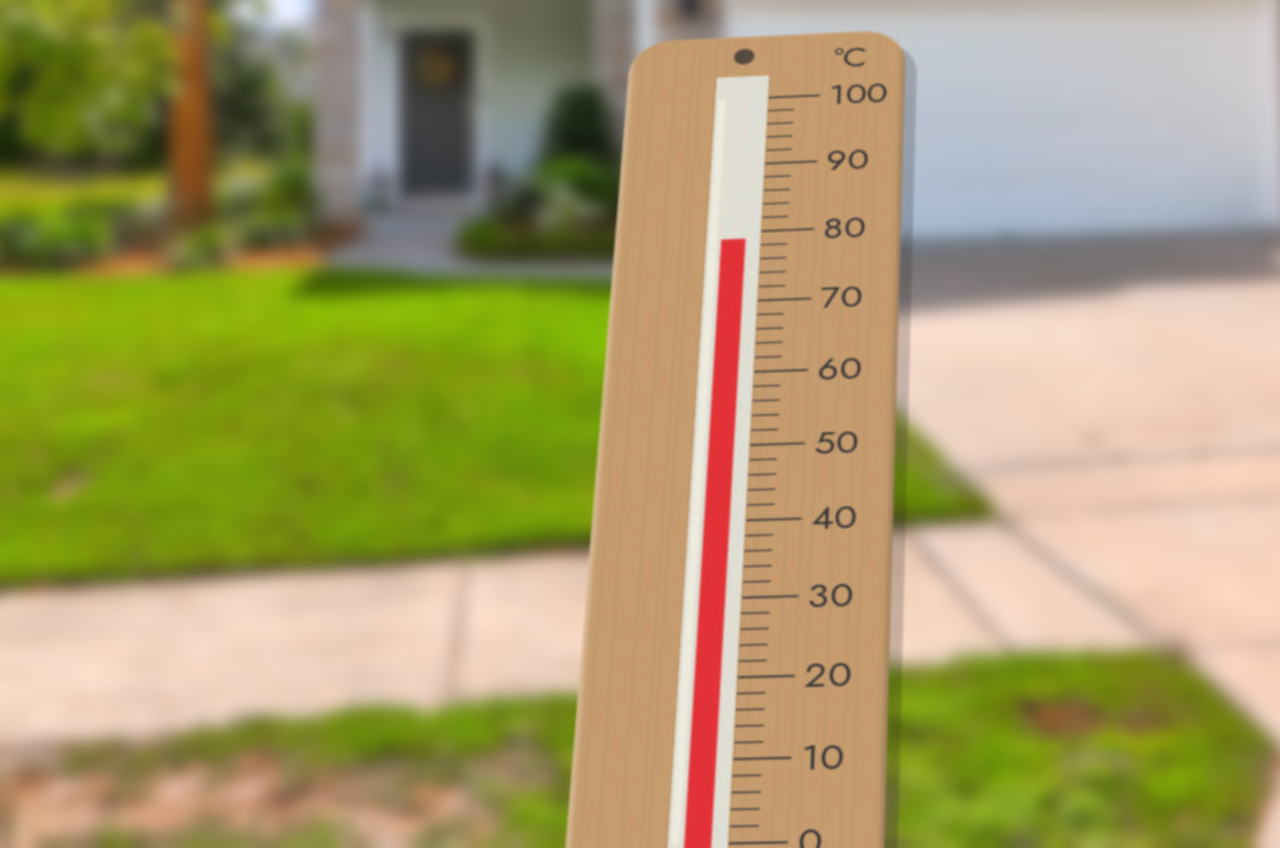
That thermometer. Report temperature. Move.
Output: 79 °C
